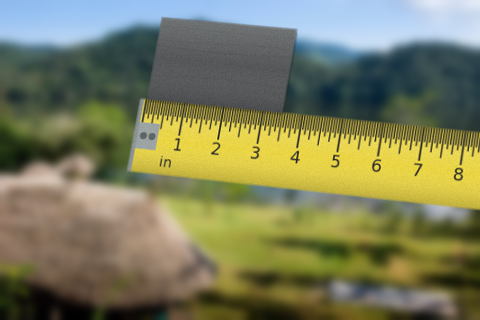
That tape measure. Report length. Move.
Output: 3.5 in
